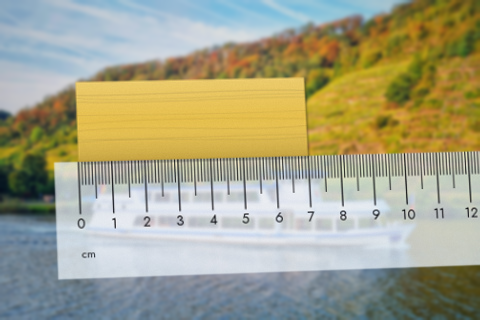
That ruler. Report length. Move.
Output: 7 cm
